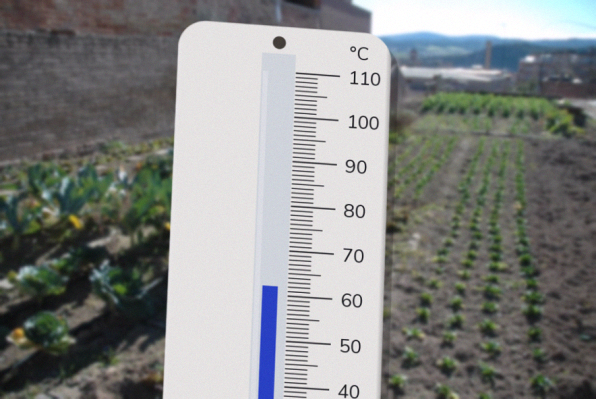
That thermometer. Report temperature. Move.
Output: 62 °C
